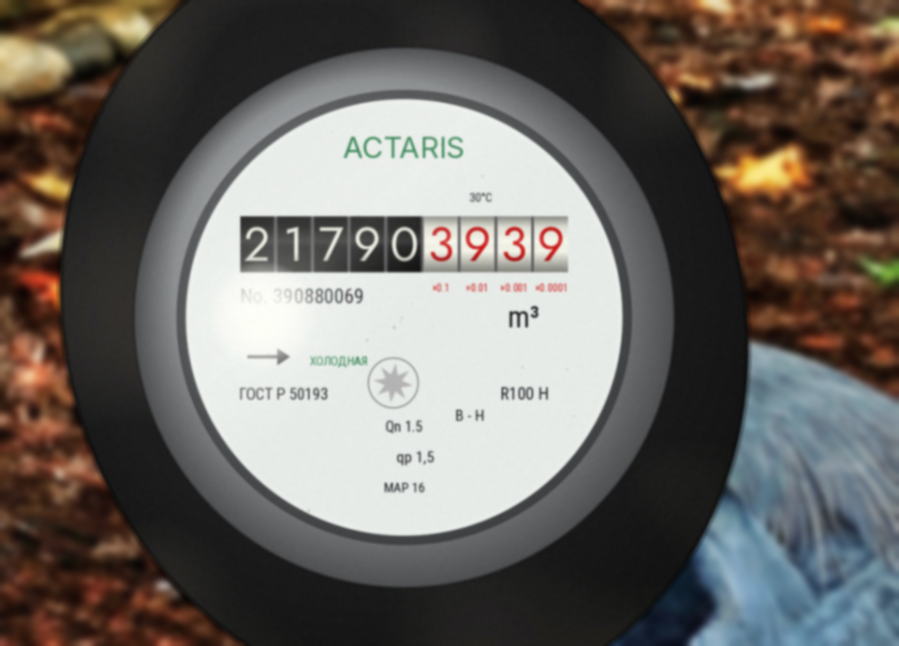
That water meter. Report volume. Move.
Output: 21790.3939 m³
